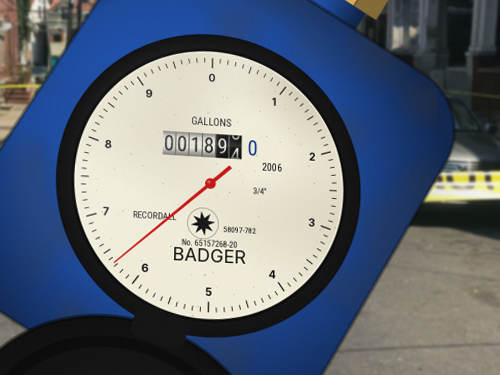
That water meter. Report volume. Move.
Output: 18936.3 gal
